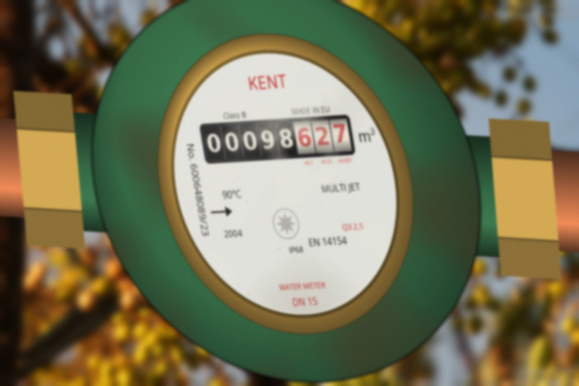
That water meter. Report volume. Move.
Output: 98.627 m³
